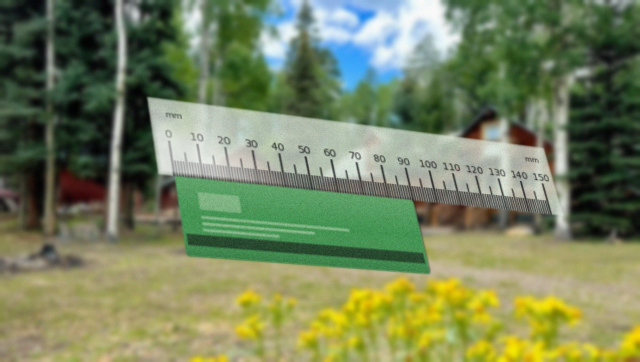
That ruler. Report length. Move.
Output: 90 mm
